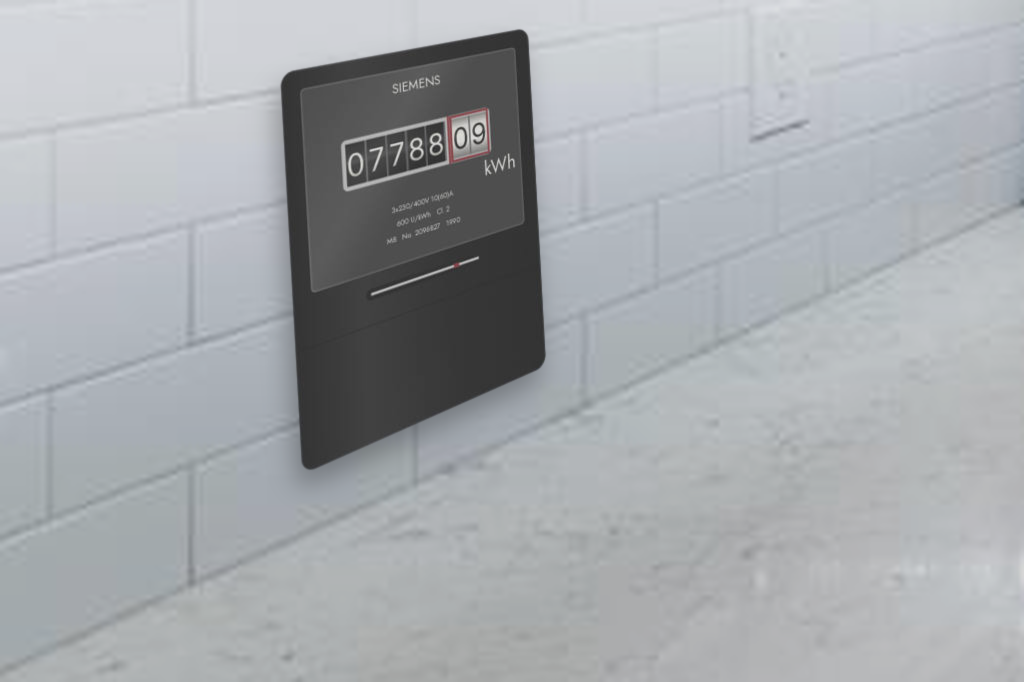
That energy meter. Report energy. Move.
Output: 7788.09 kWh
